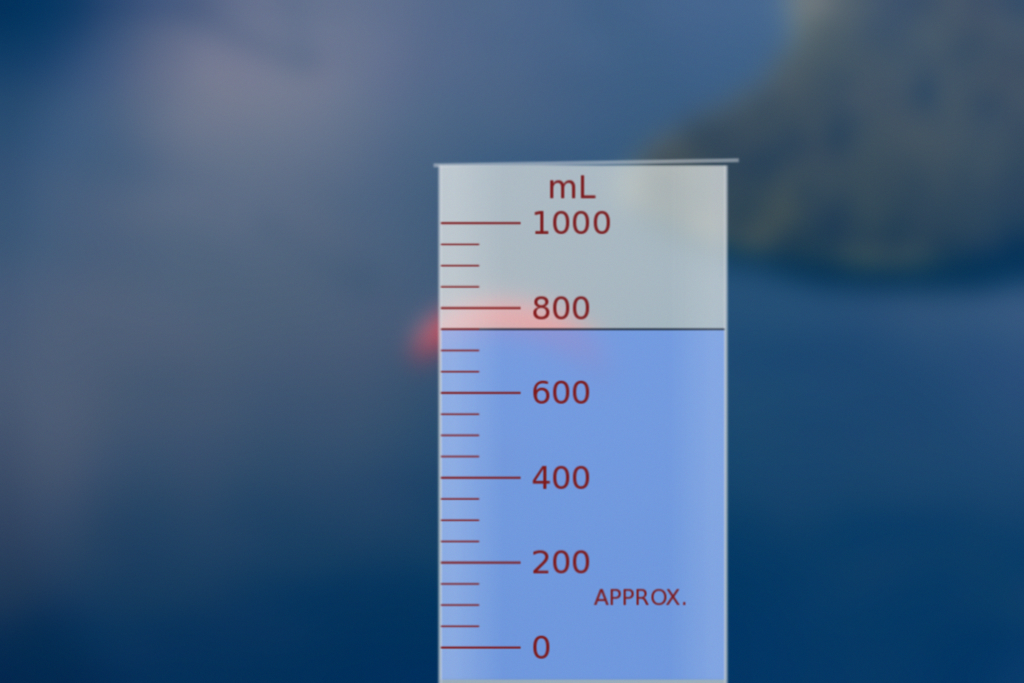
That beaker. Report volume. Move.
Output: 750 mL
